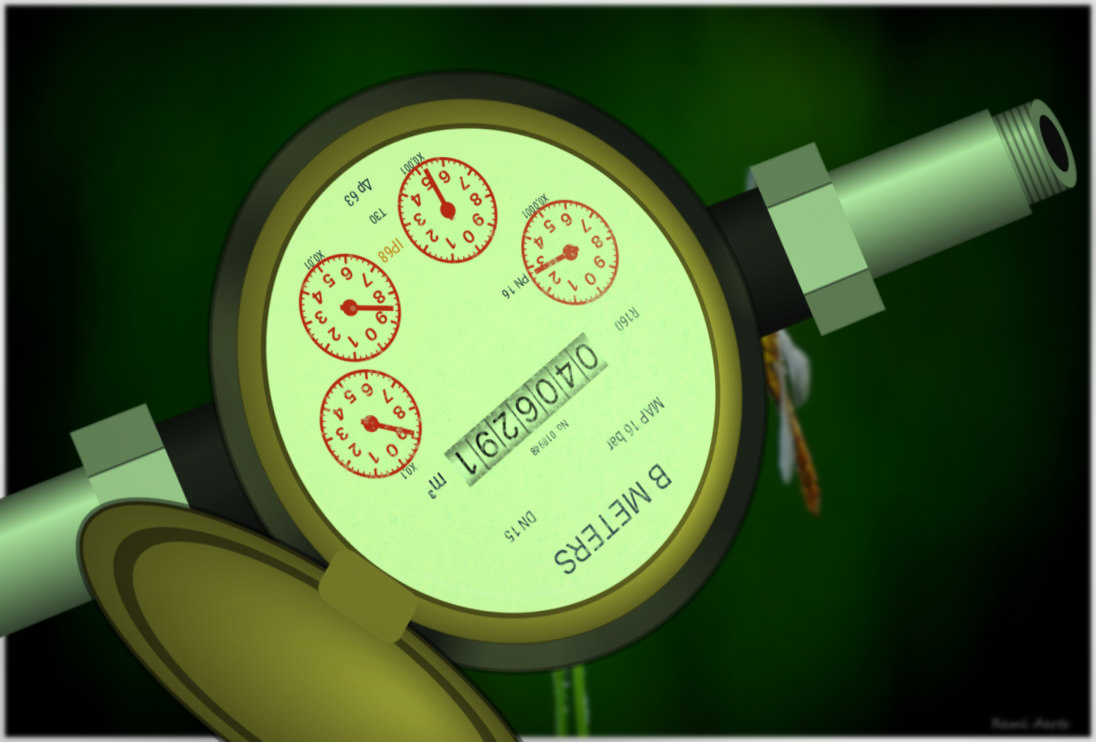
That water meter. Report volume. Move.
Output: 406291.8852 m³
